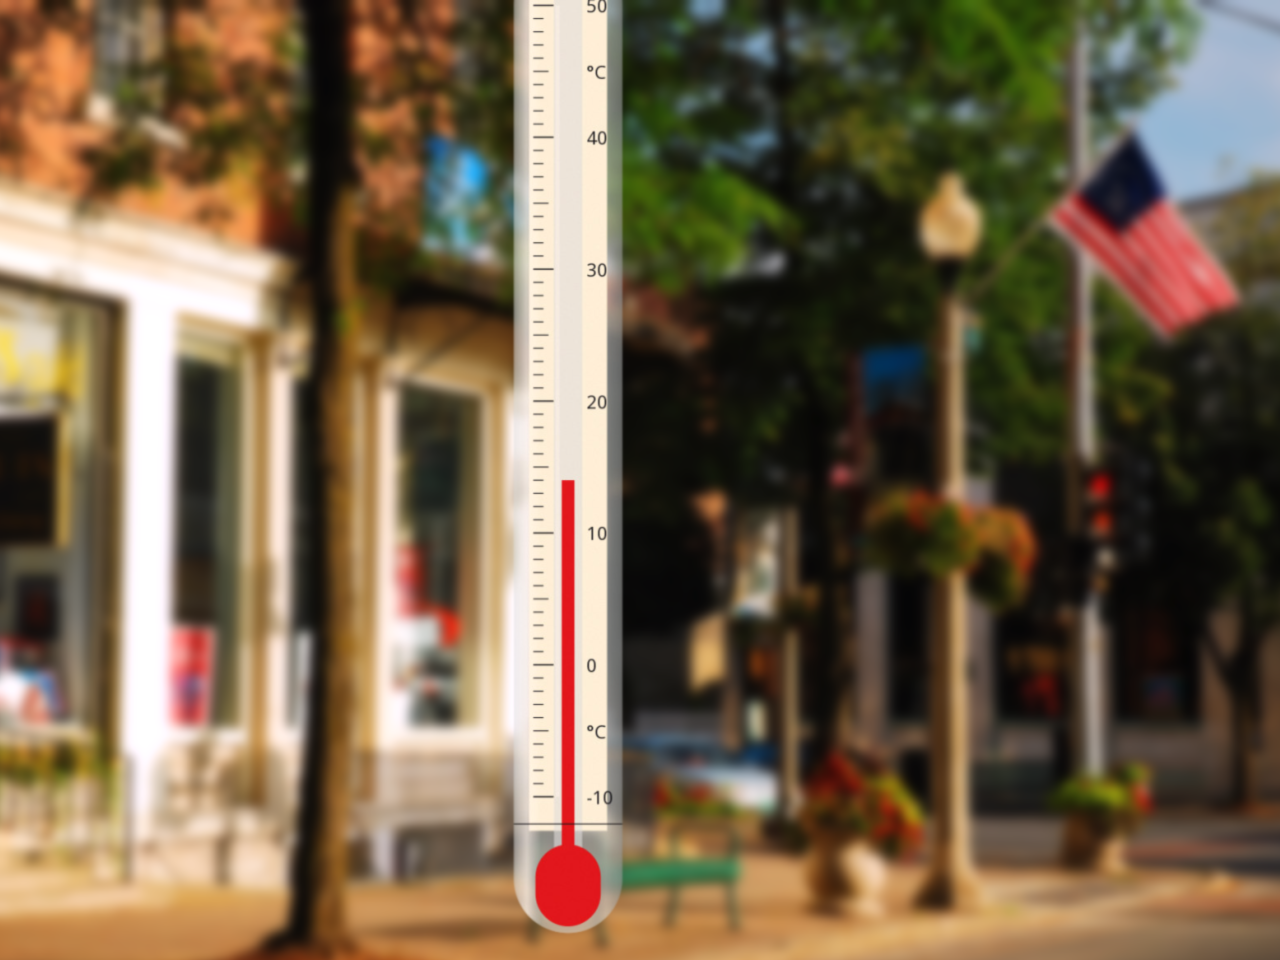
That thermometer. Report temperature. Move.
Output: 14 °C
